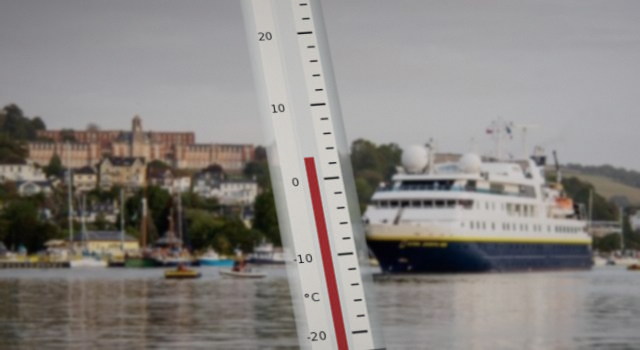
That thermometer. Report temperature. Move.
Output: 3 °C
